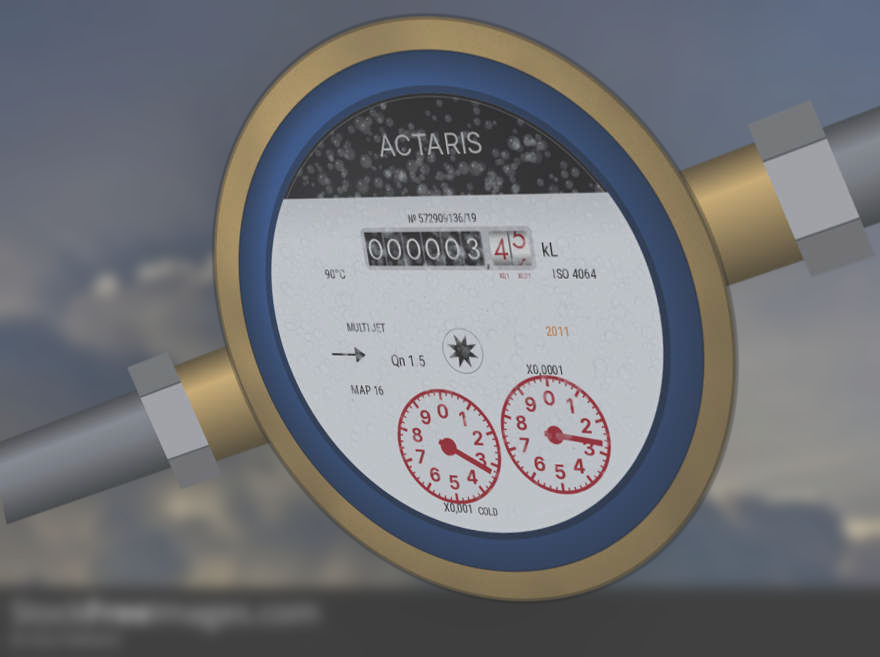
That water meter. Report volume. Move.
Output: 3.4532 kL
